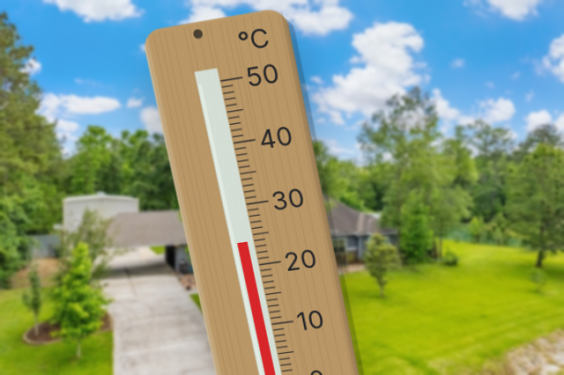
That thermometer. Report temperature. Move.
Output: 24 °C
